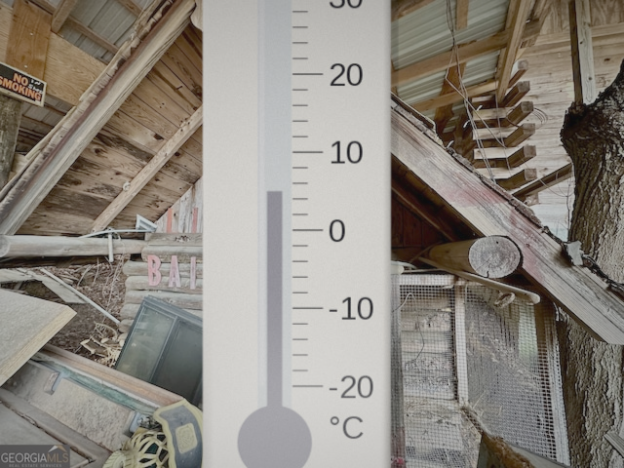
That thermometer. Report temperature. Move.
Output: 5 °C
